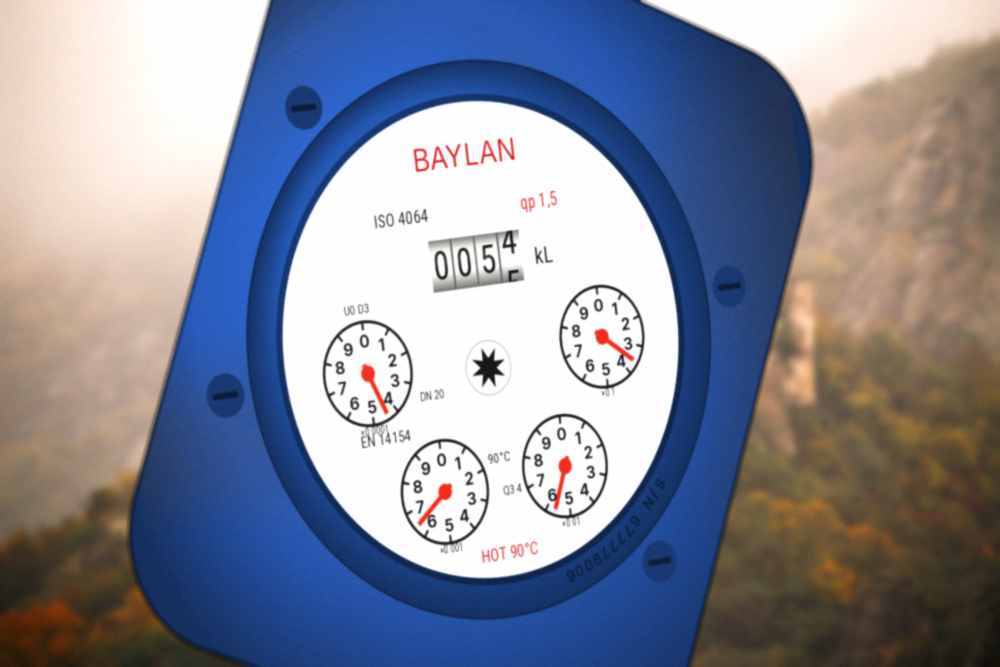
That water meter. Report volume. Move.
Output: 54.3564 kL
